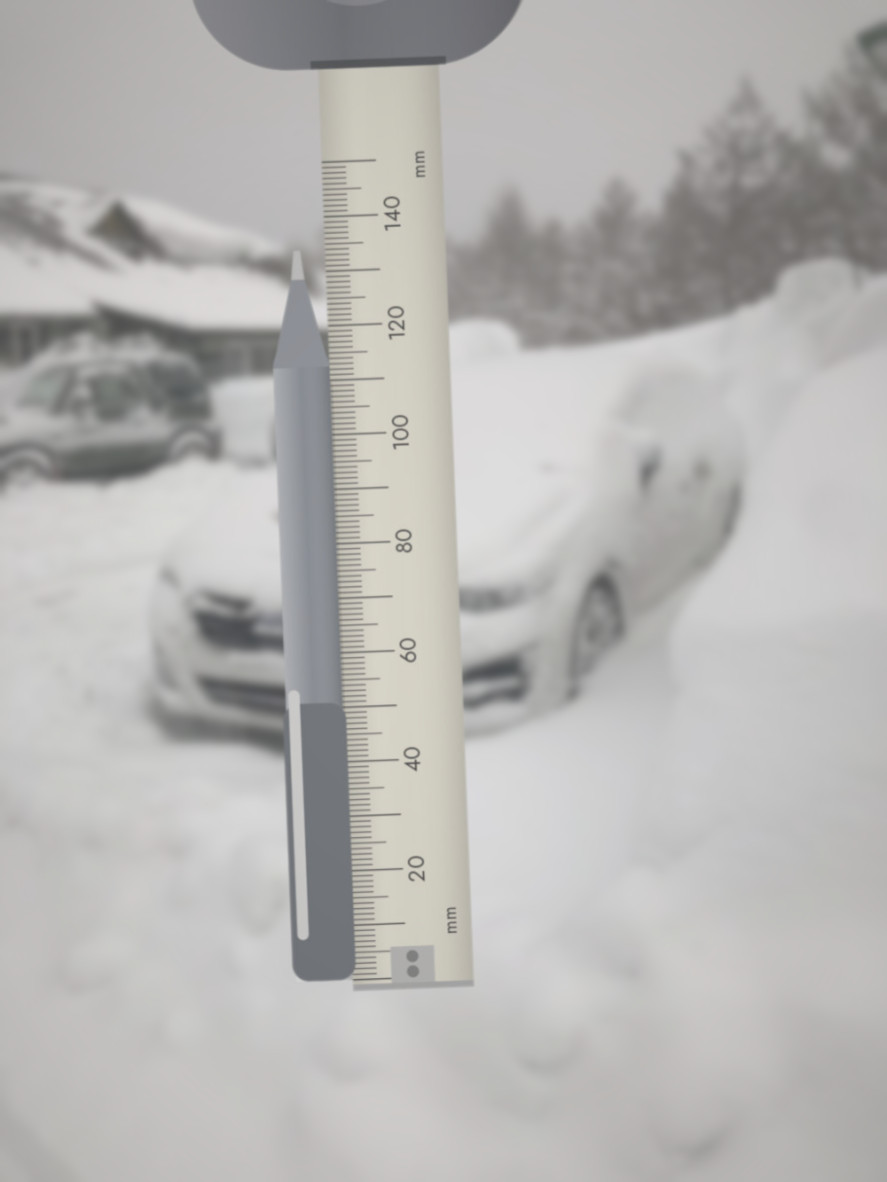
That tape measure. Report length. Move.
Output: 134 mm
